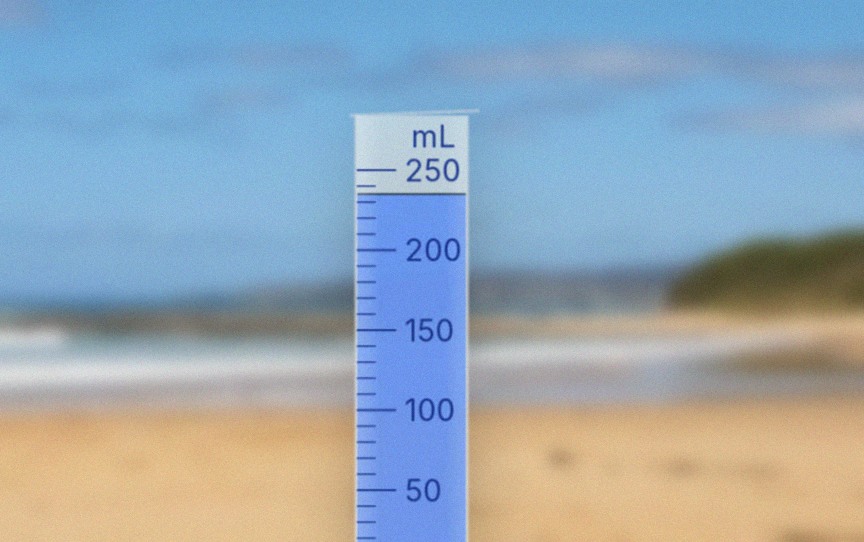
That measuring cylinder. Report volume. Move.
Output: 235 mL
